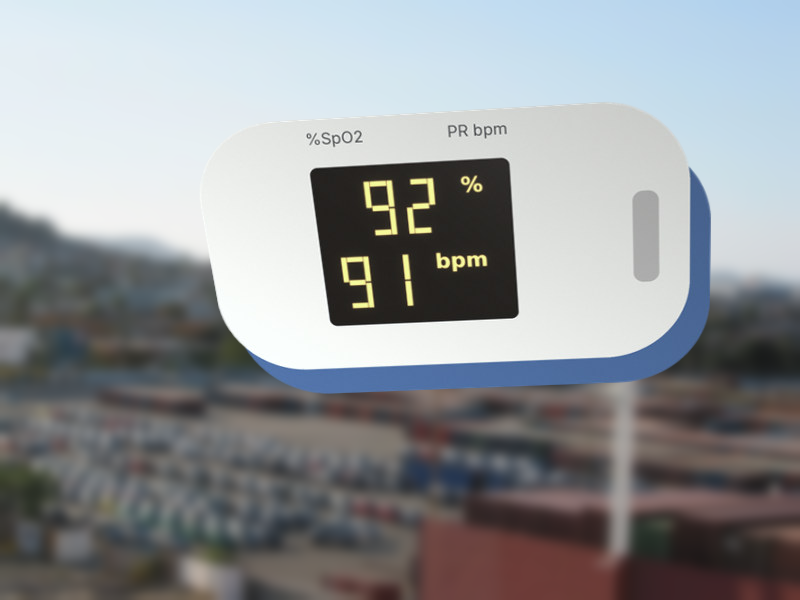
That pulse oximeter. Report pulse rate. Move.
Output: 91 bpm
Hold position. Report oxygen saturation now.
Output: 92 %
